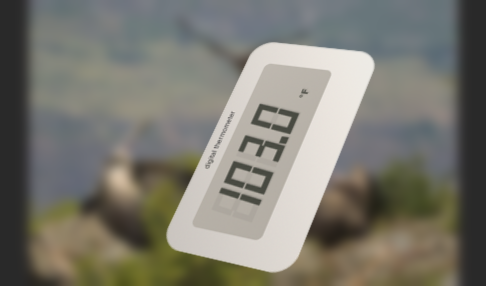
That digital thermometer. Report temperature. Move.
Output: 103.0 °F
